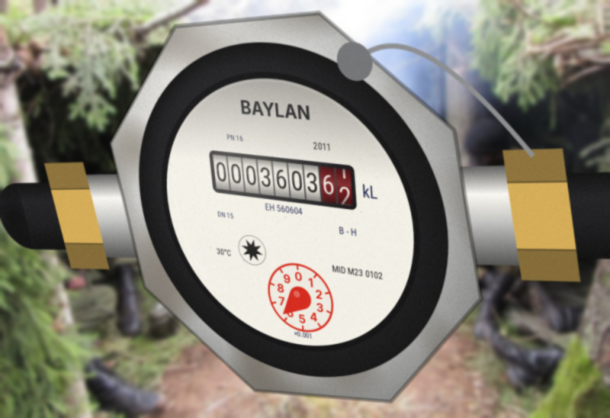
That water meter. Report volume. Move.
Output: 3603.616 kL
